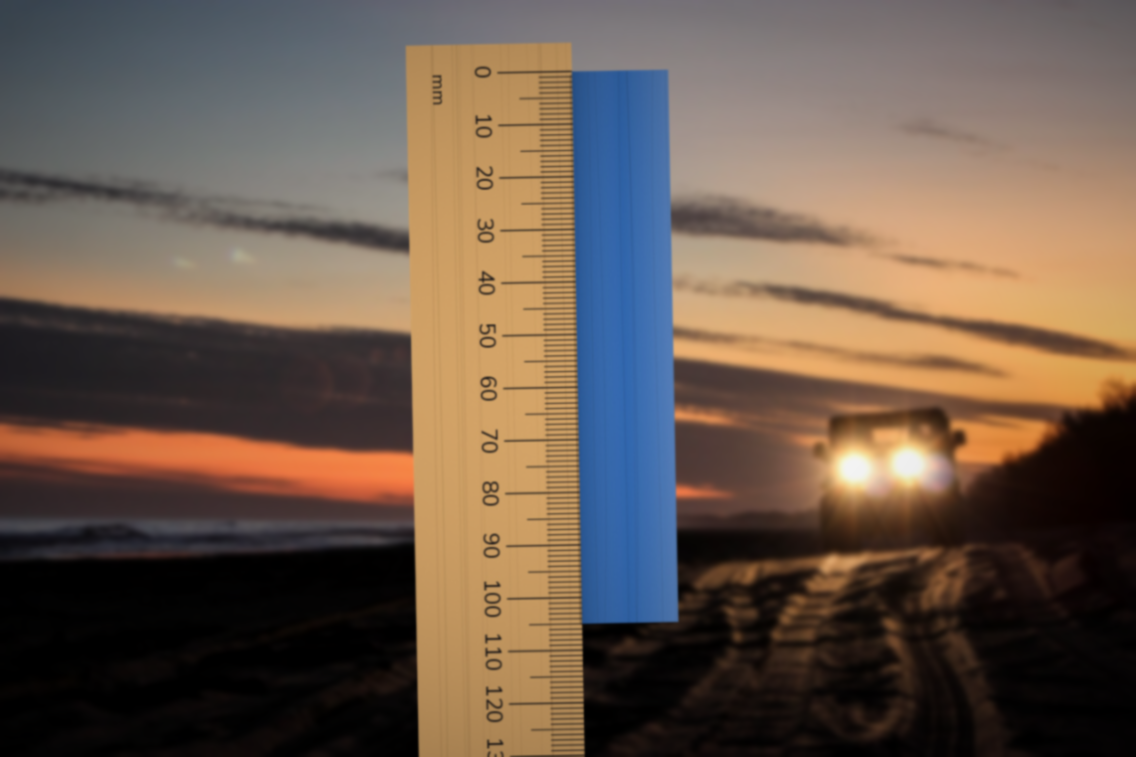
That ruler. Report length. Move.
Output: 105 mm
